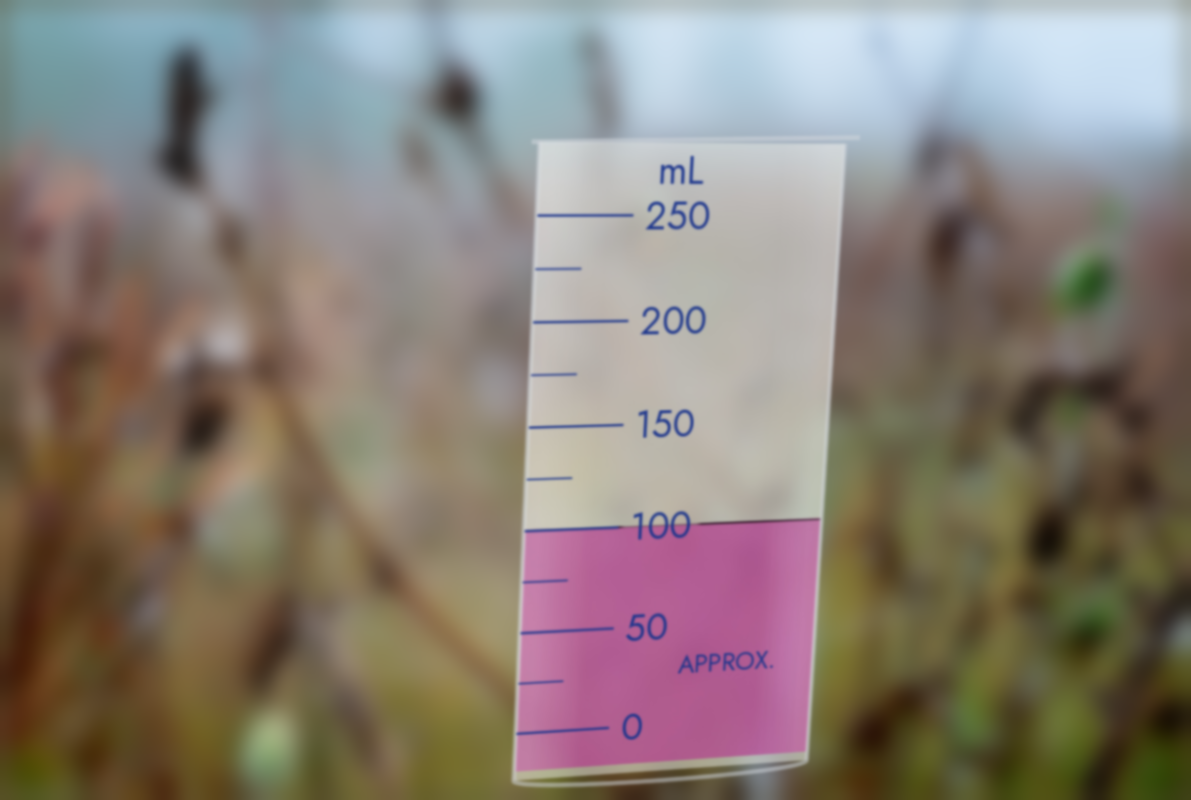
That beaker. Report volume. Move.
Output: 100 mL
